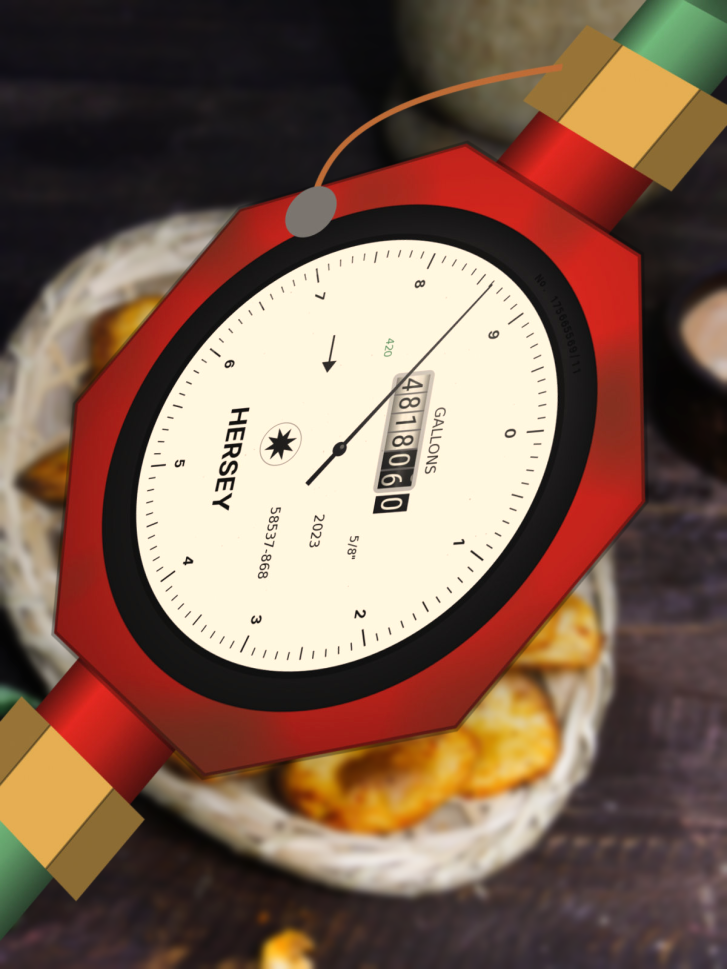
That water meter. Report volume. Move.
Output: 4818058.6 gal
